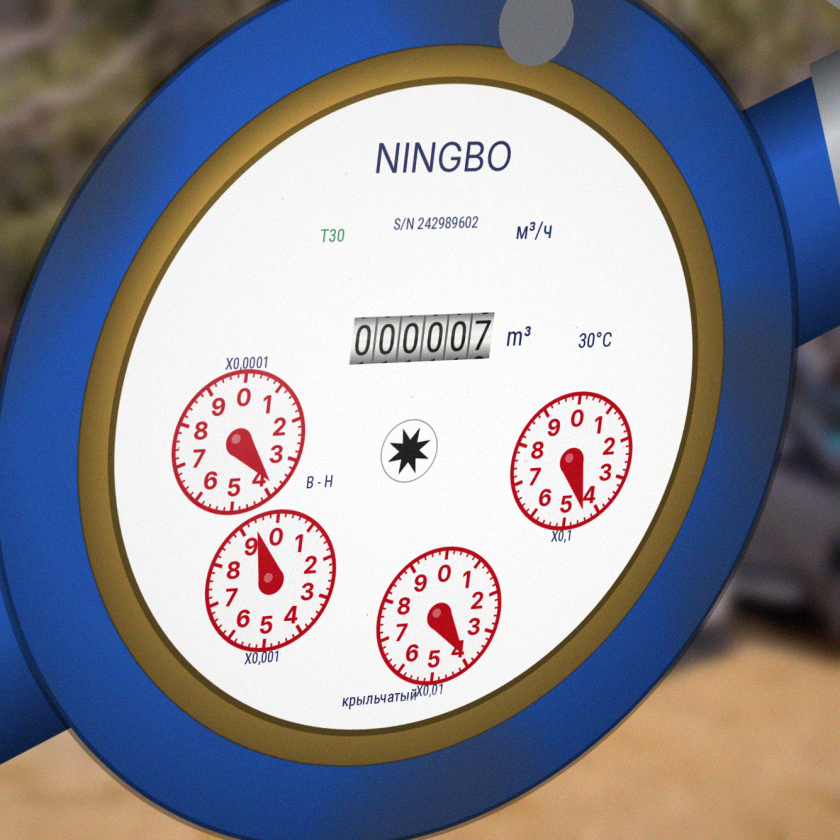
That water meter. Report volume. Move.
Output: 7.4393 m³
